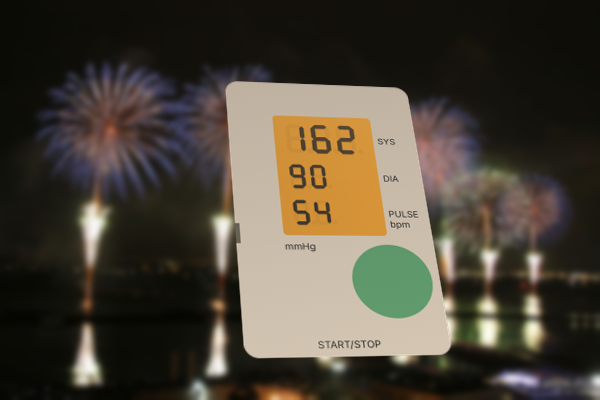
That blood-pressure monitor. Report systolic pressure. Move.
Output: 162 mmHg
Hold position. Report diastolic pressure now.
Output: 90 mmHg
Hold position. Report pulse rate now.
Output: 54 bpm
